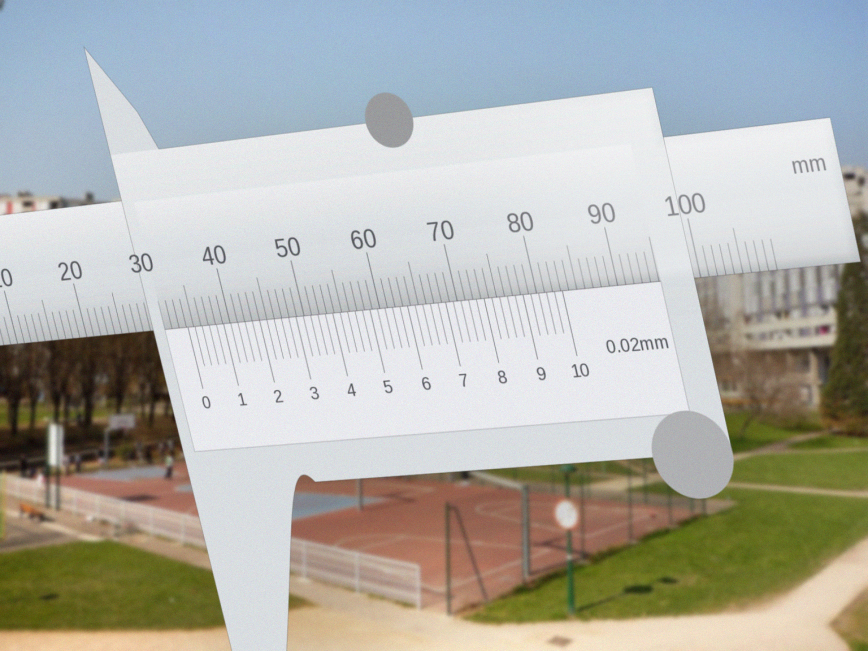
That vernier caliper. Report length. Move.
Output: 34.2 mm
